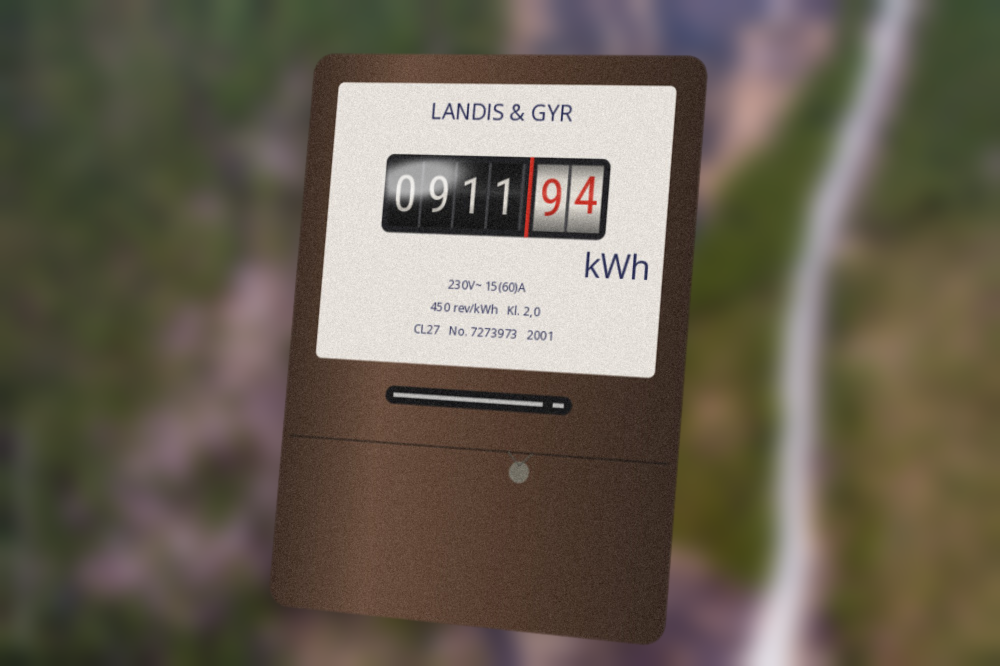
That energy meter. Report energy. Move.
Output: 911.94 kWh
